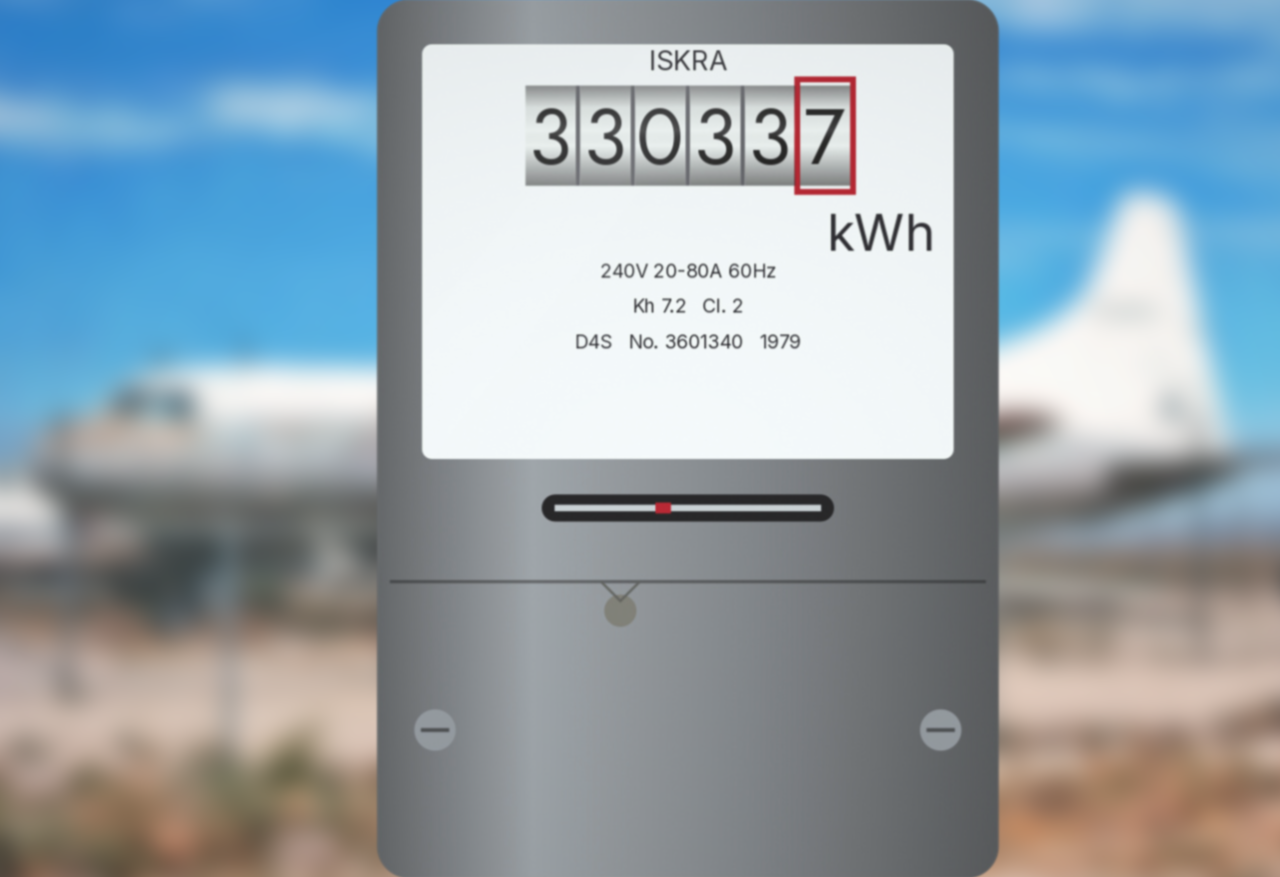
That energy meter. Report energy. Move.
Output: 33033.7 kWh
